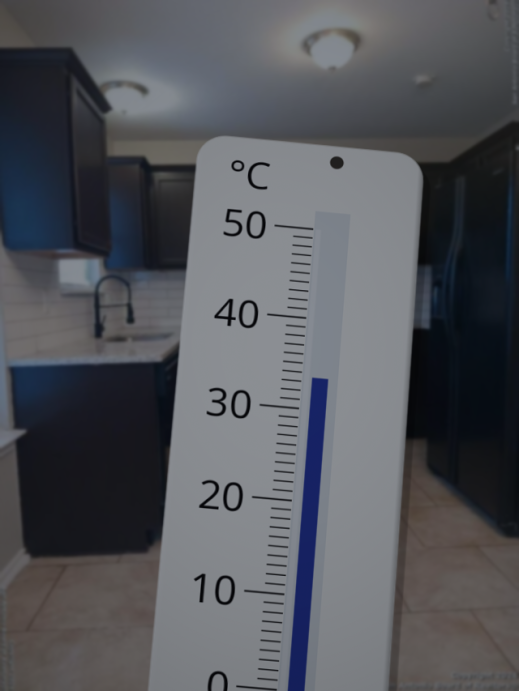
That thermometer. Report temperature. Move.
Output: 33.5 °C
